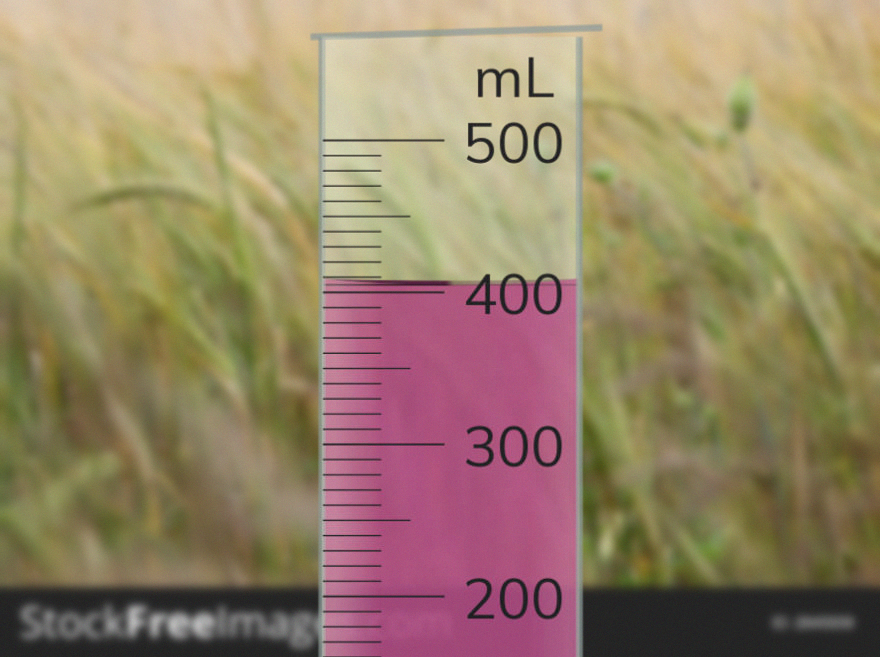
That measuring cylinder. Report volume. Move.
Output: 405 mL
